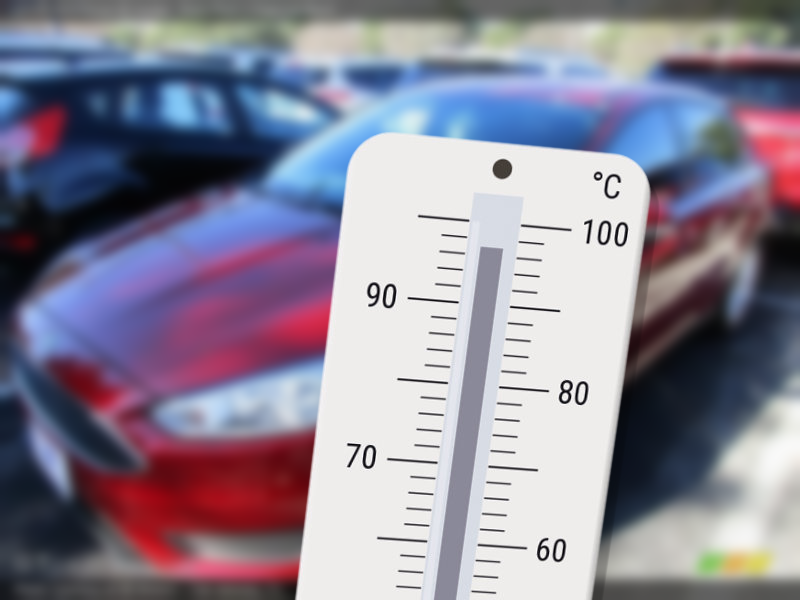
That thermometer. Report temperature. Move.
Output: 97 °C
